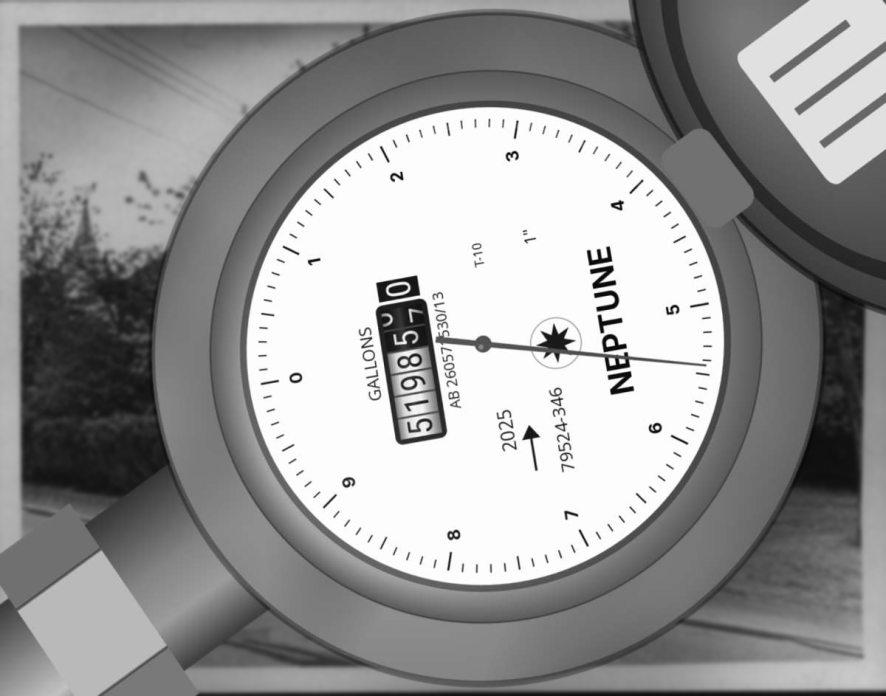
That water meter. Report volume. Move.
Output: 5198565.4 gal
